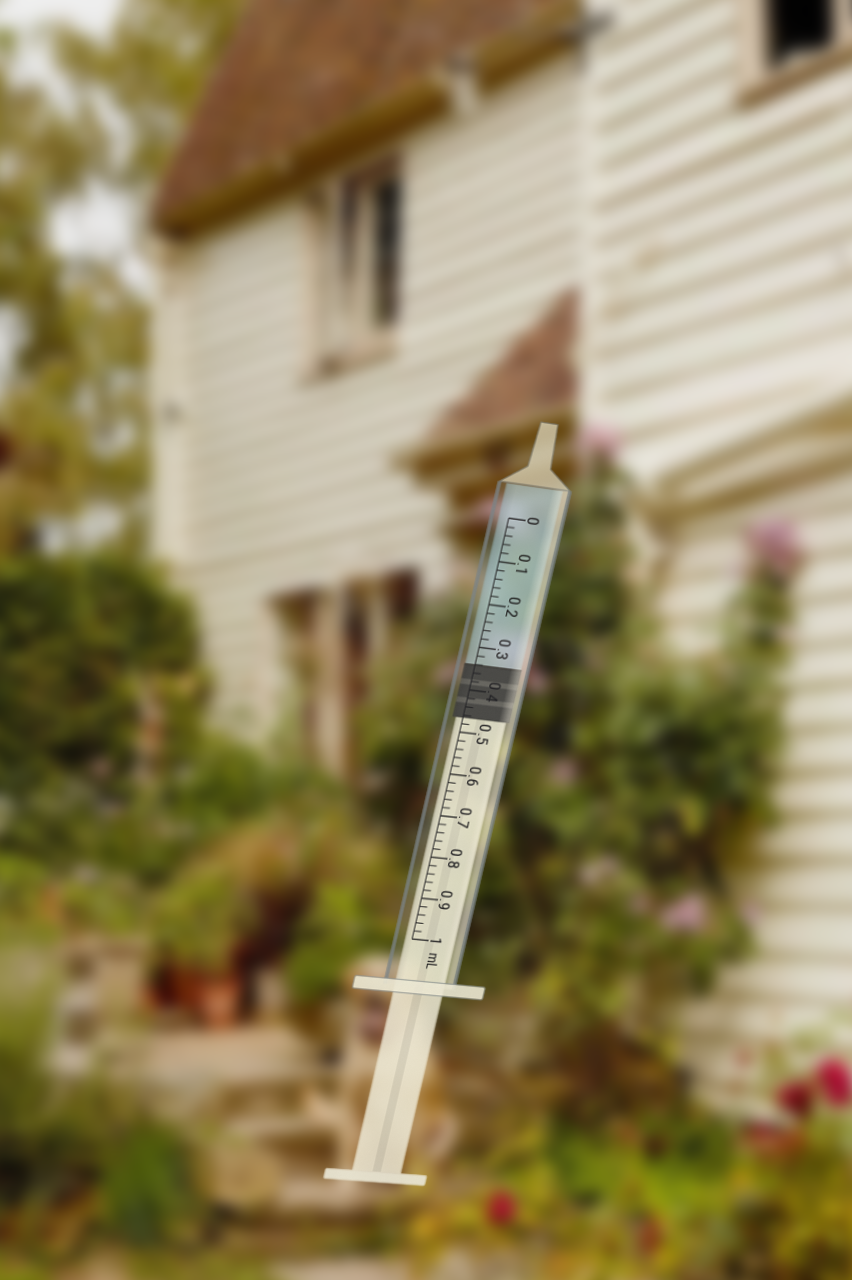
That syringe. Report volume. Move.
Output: 0.34 mL
